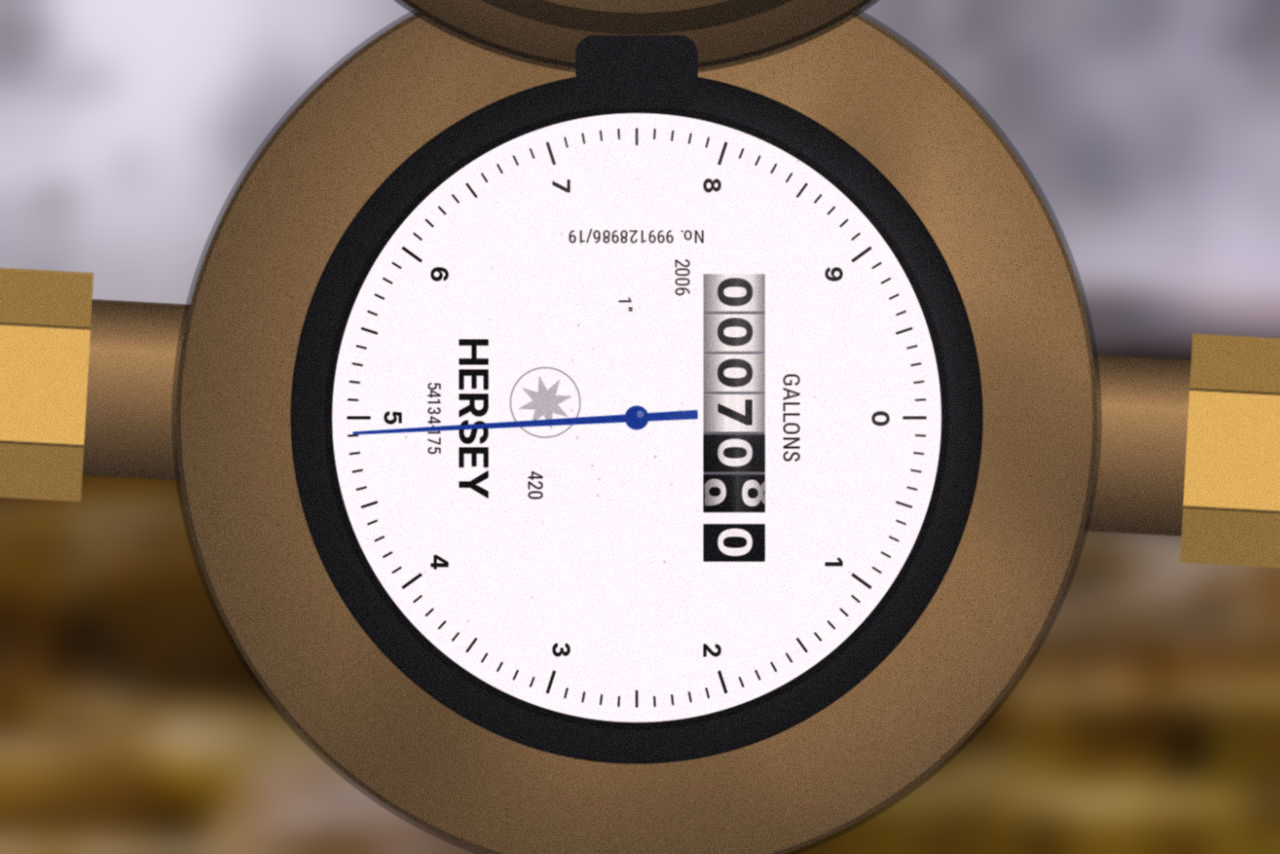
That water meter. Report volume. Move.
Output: 7084.9 gal
